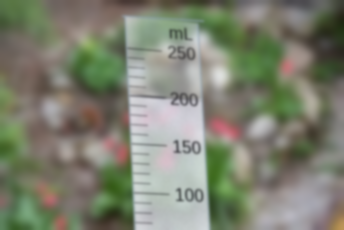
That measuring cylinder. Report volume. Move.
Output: 200 mL
